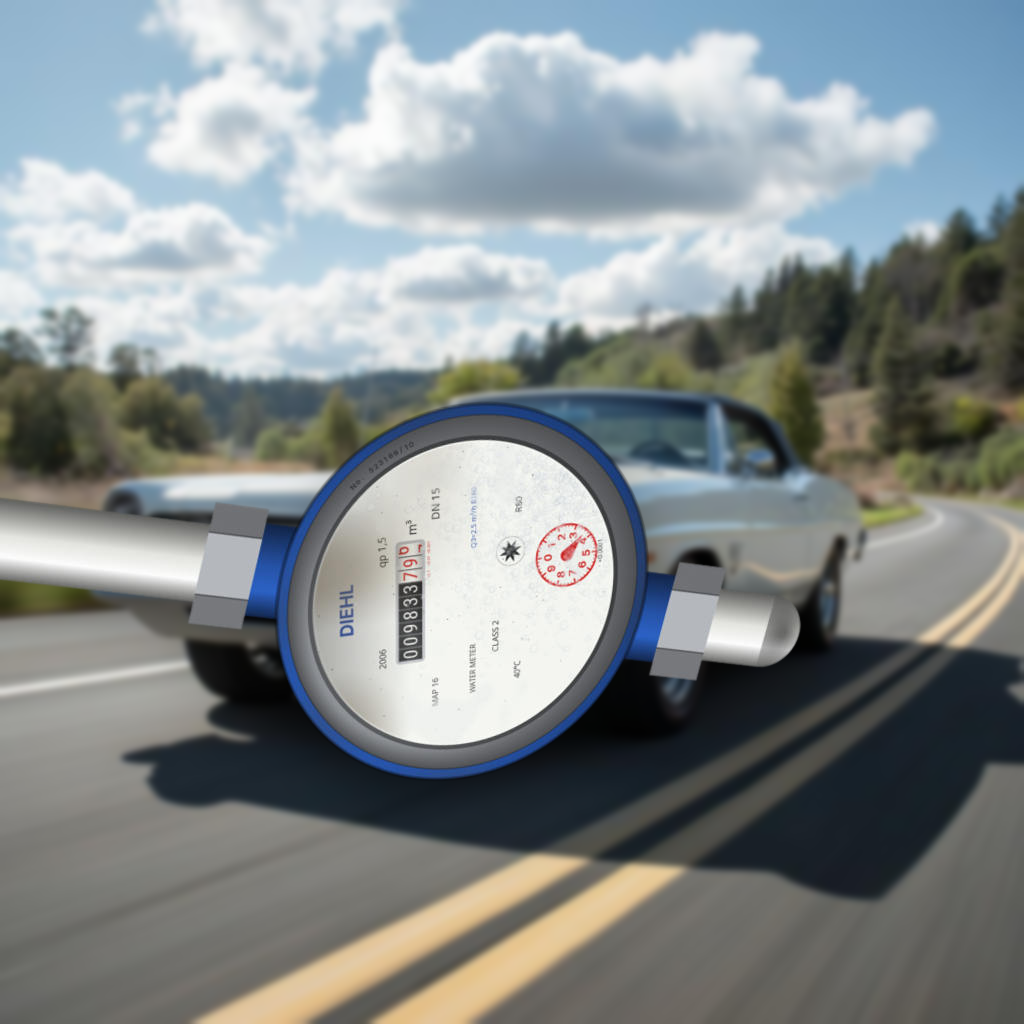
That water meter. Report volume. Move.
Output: 9833.7963 m³
